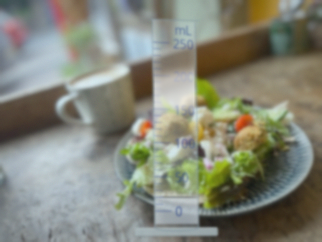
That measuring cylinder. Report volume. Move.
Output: 20 mL
